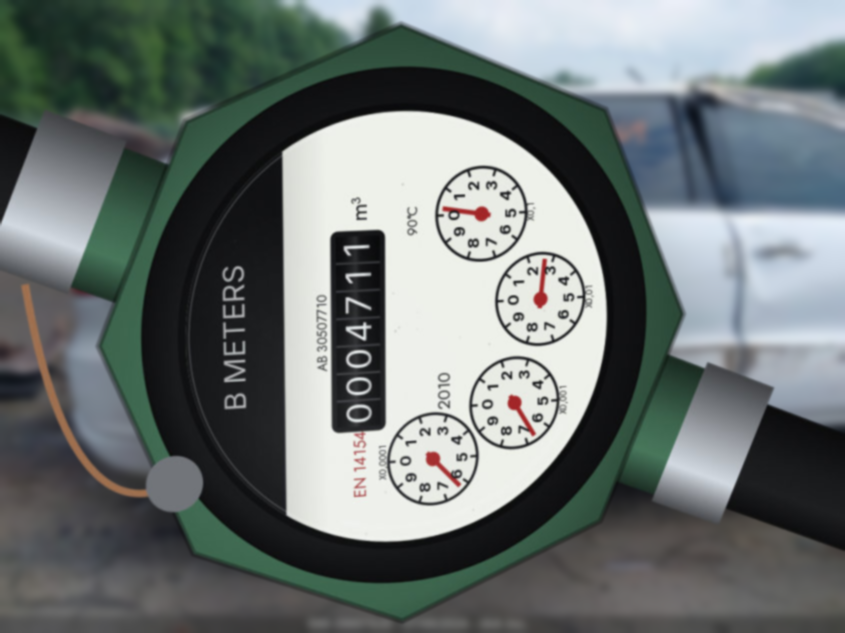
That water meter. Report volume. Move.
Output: 4711.0266 m³
